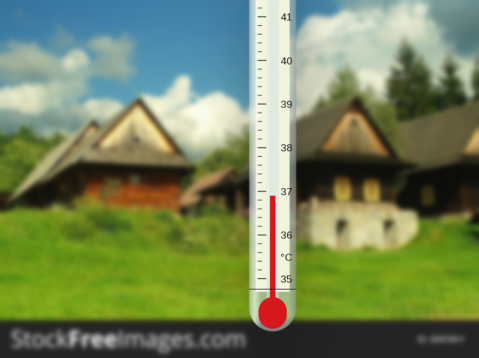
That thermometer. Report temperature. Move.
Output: 36.9 °C
